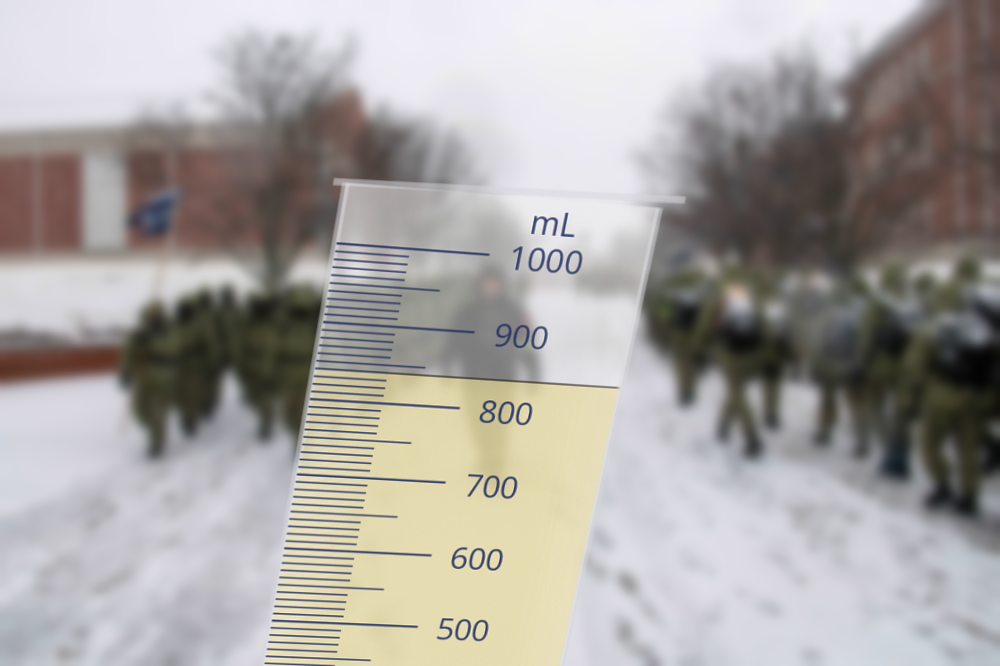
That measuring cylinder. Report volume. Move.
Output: 840 mL
